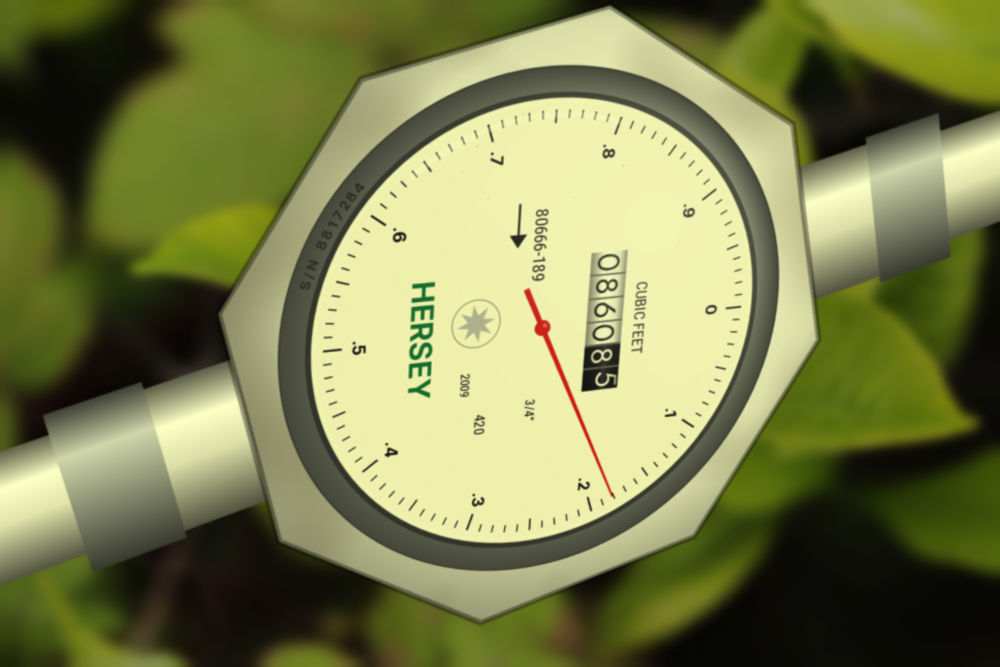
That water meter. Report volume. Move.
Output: 86085.18 ft³
